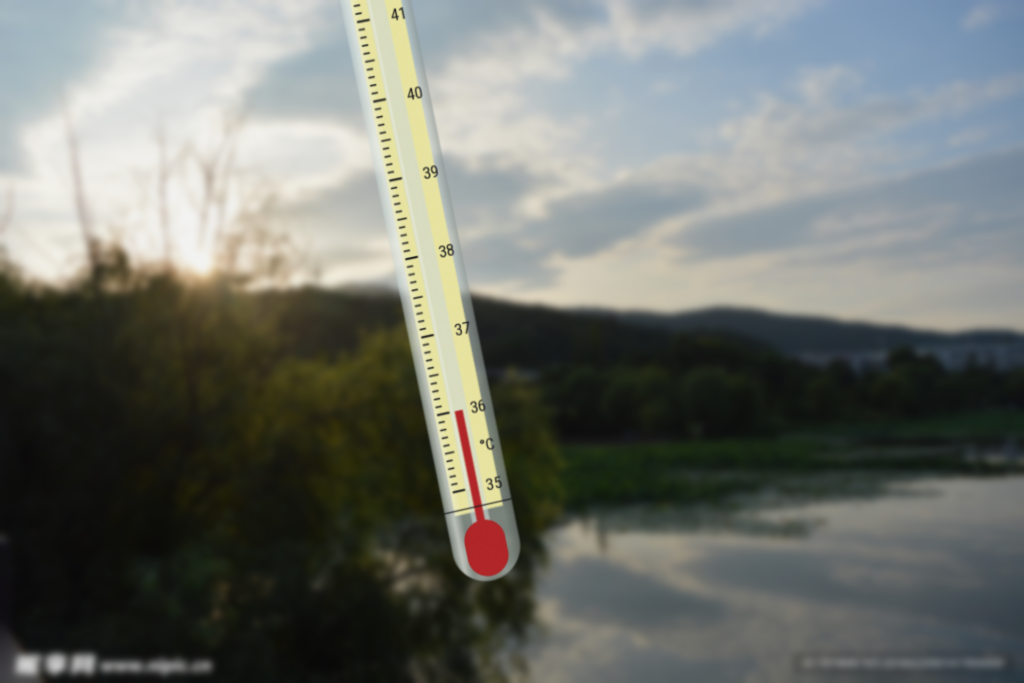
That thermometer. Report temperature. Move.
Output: 36 °C
